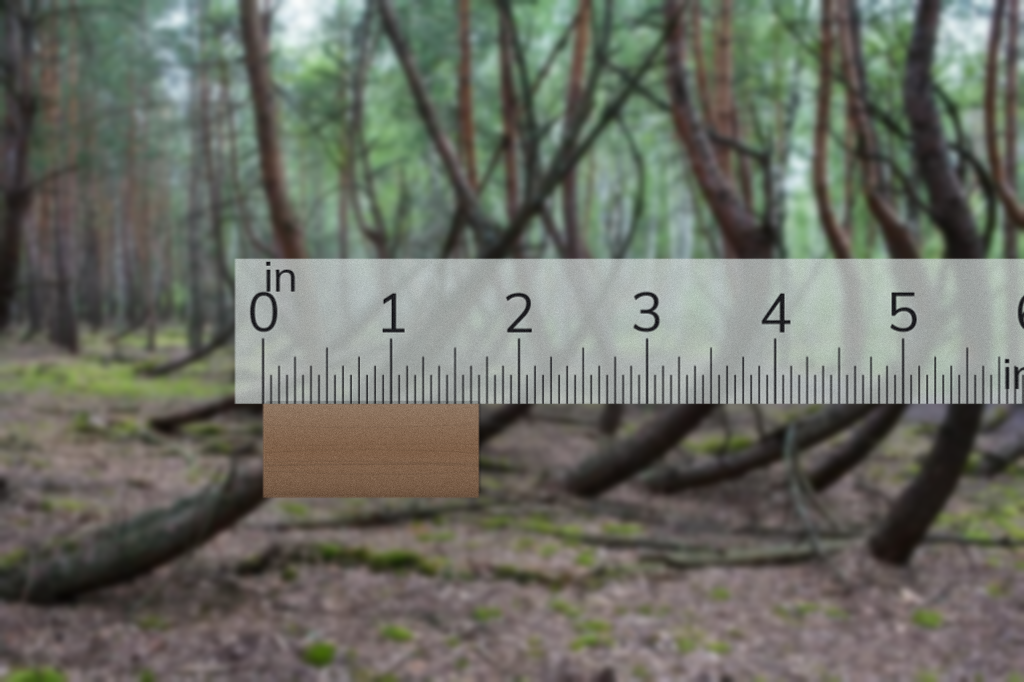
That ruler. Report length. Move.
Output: 1.6875 in
